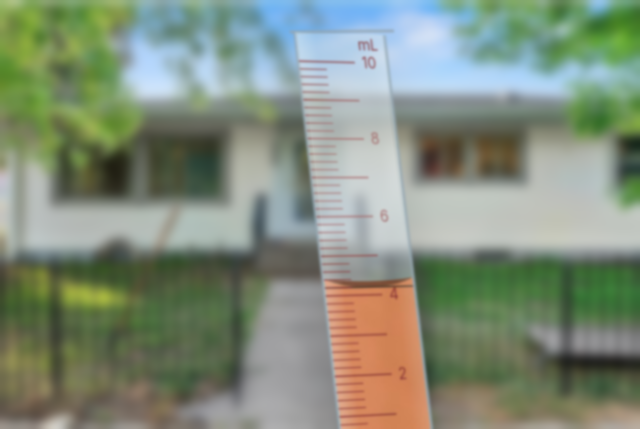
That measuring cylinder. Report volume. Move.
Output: 4.2 mL
